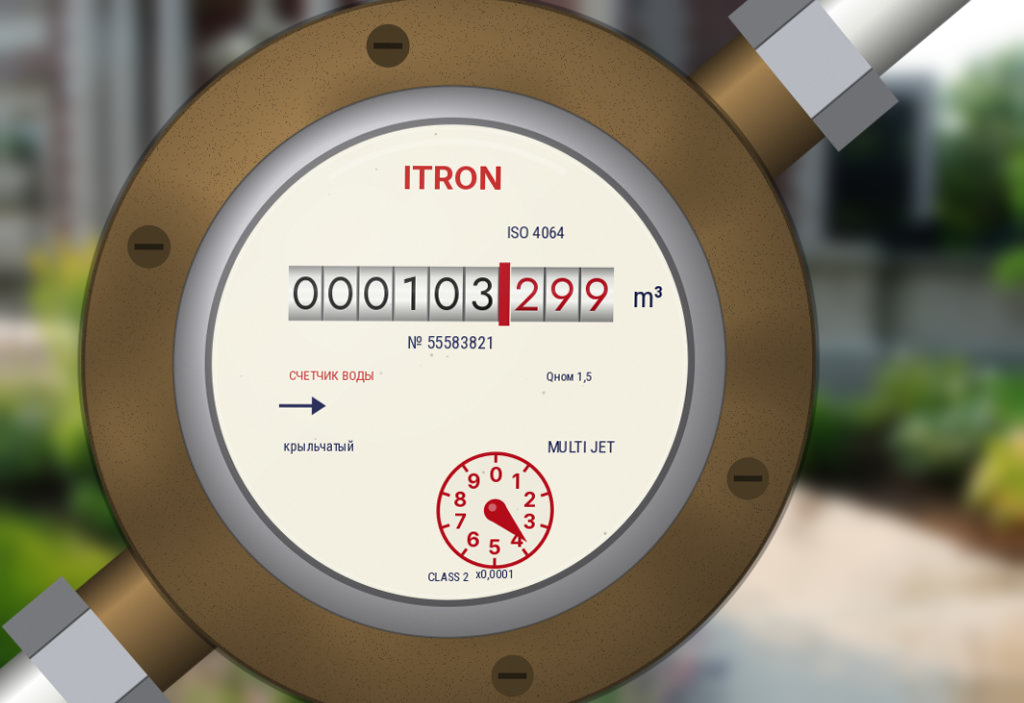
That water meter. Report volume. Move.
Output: 103.2993 m³
